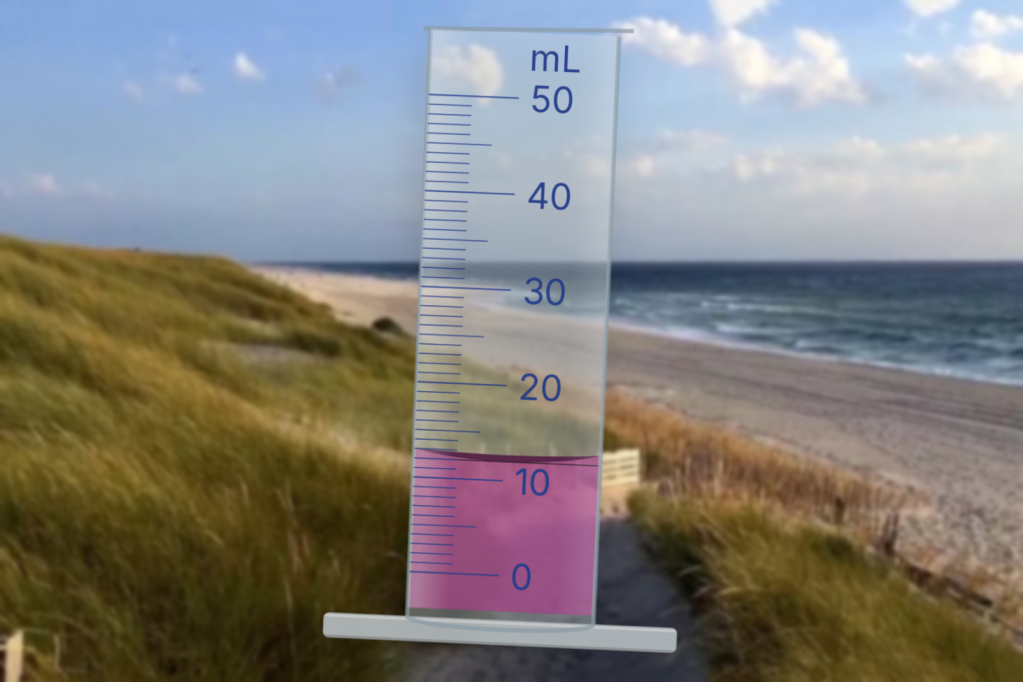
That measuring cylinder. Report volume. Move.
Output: 12 mL
